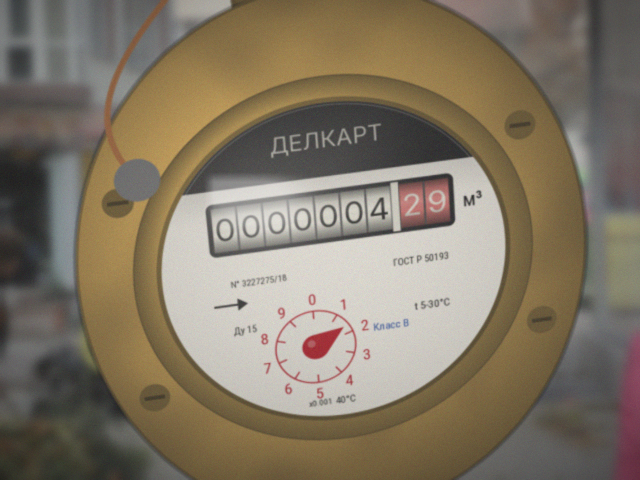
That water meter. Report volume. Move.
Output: 4.291 m³
